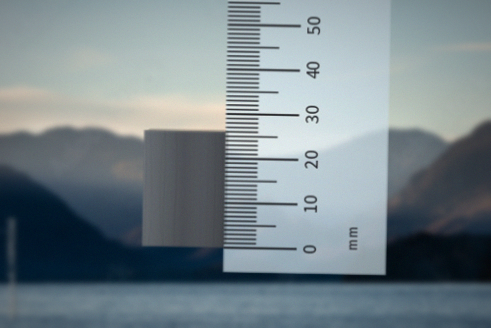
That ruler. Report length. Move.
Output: 26 mm
